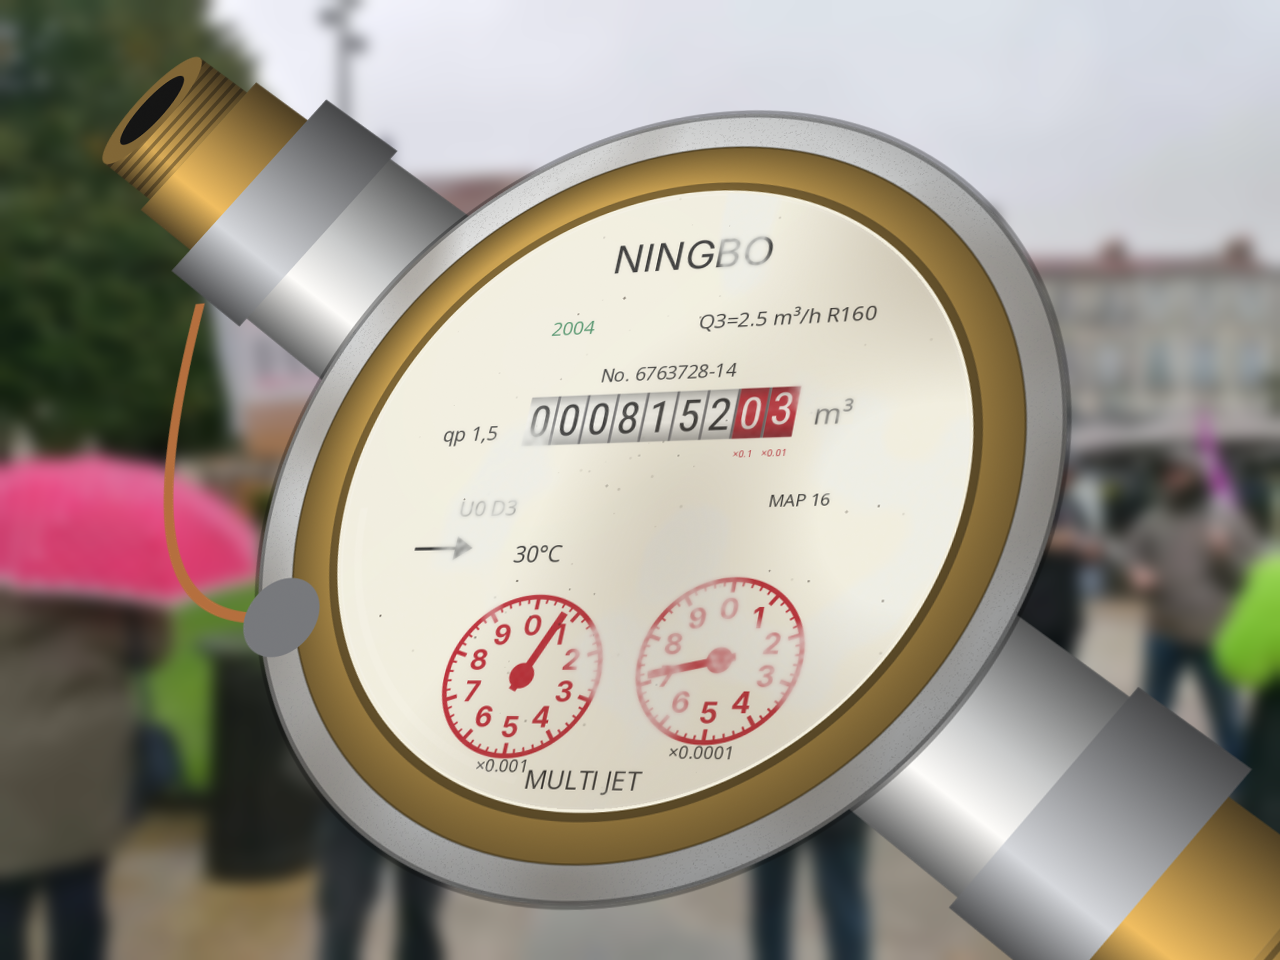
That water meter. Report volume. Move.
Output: 8152.0307 m³
